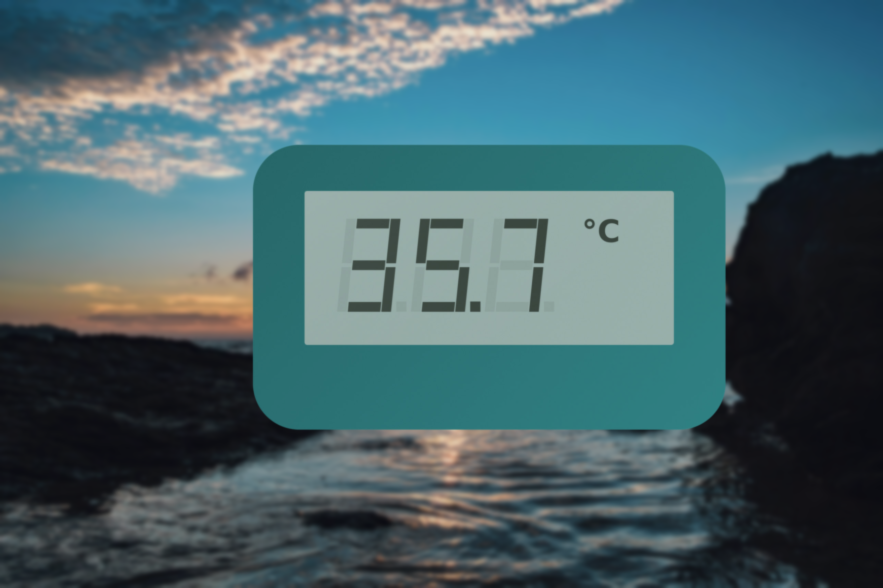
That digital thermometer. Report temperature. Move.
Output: 35.7 °C
